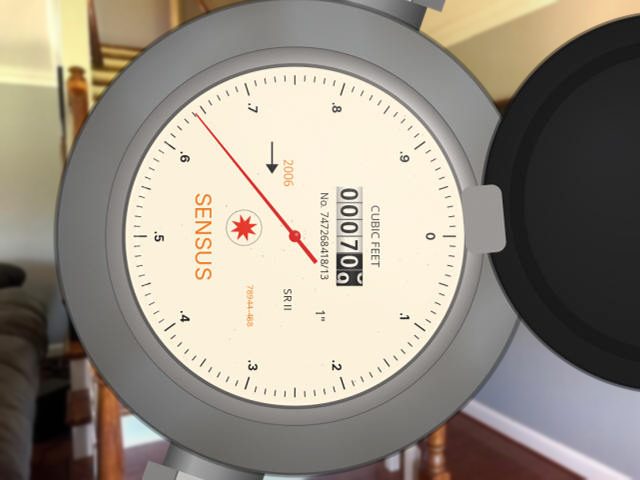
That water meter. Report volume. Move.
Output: 708.64 ft³
